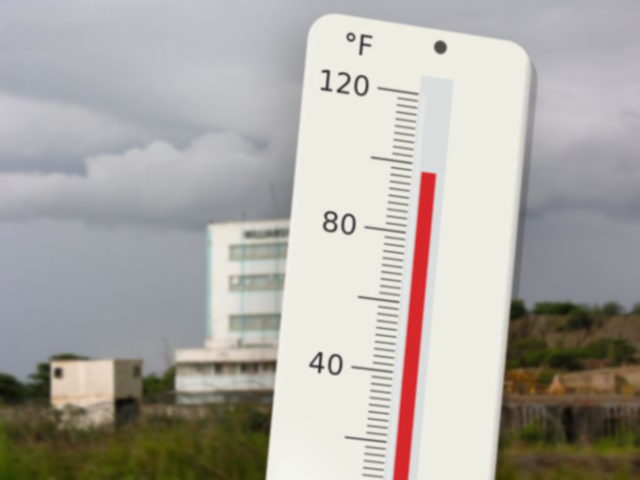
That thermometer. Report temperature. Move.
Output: 98 °F
